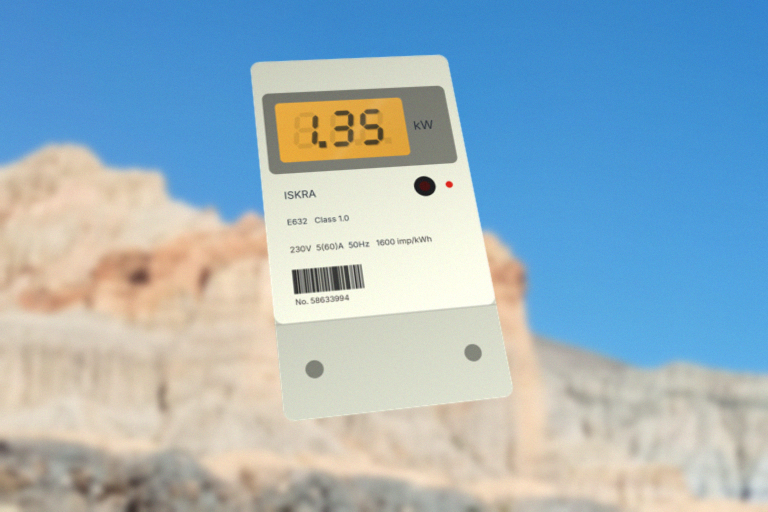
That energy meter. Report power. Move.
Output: 1.35 kW
